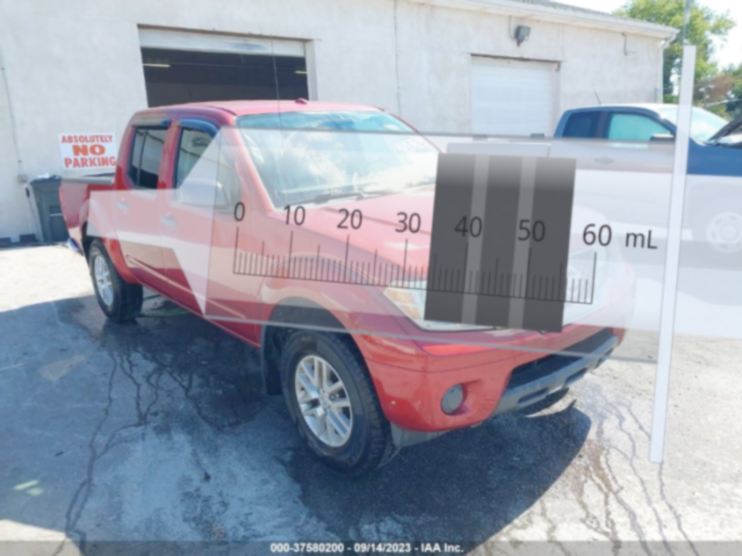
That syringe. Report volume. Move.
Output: 34 mL
